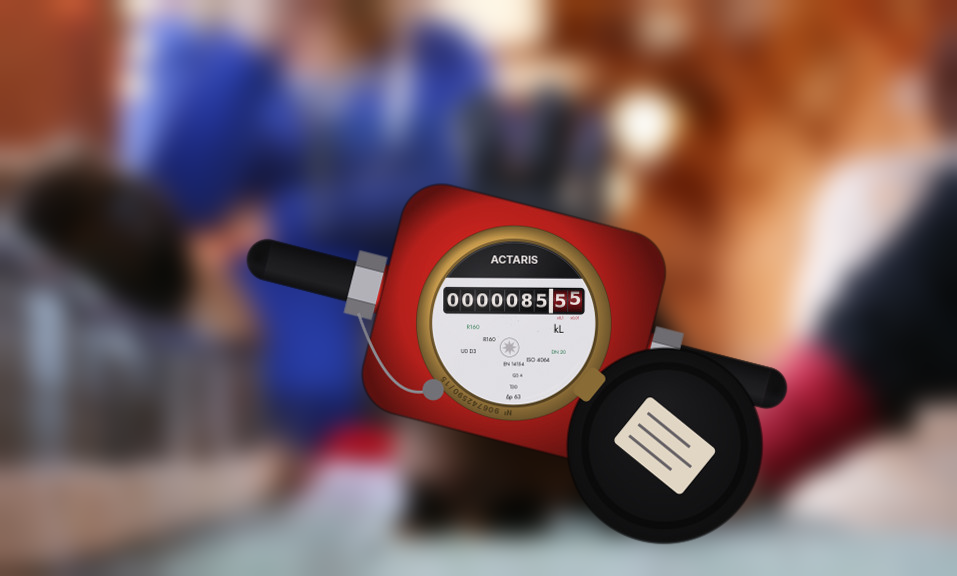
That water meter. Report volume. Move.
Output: 85.55 kL
